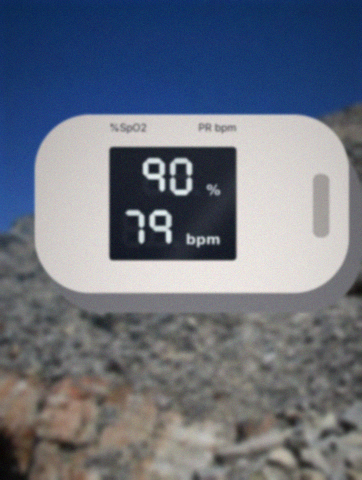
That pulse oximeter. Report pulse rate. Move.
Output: 79 bpm
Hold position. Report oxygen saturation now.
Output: 90 %
